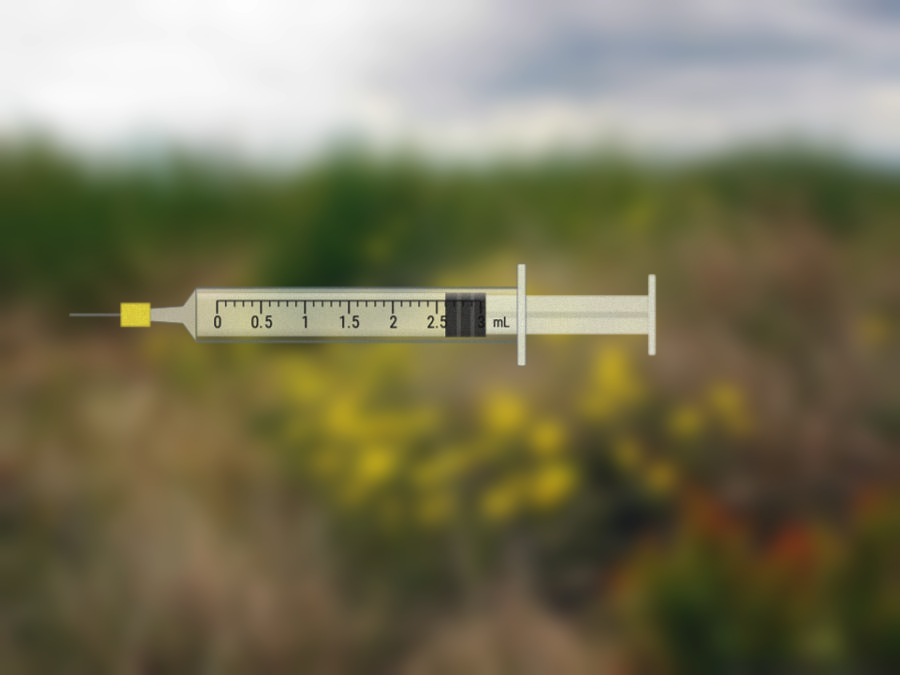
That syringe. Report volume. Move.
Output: 2.6 mL
